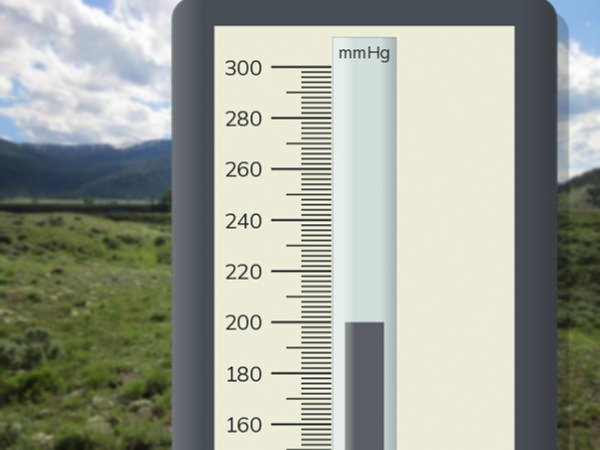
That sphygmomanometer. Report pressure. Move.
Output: 200 mmHg
